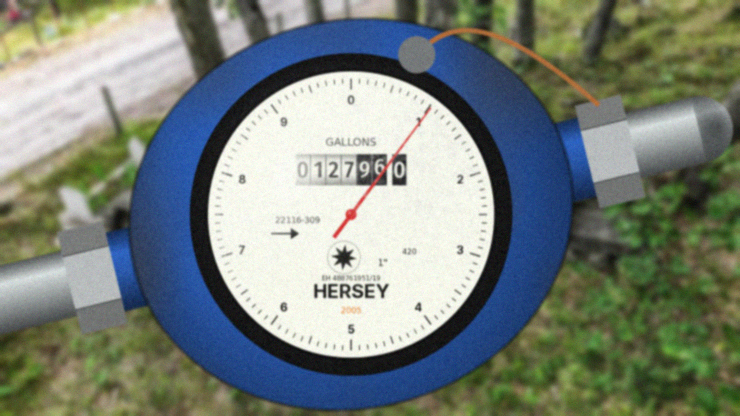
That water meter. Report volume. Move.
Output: 127961.0 gal
